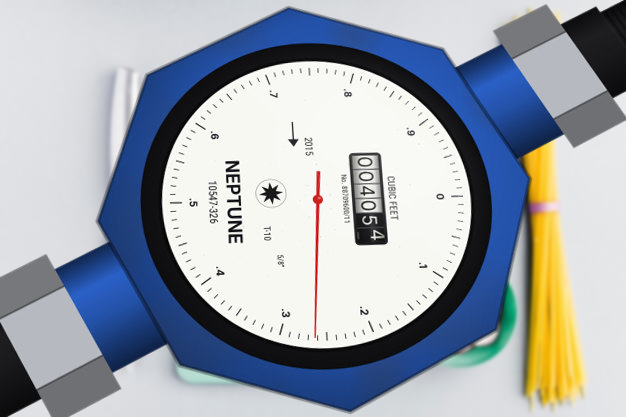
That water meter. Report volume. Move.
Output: 4054.26 ft³
